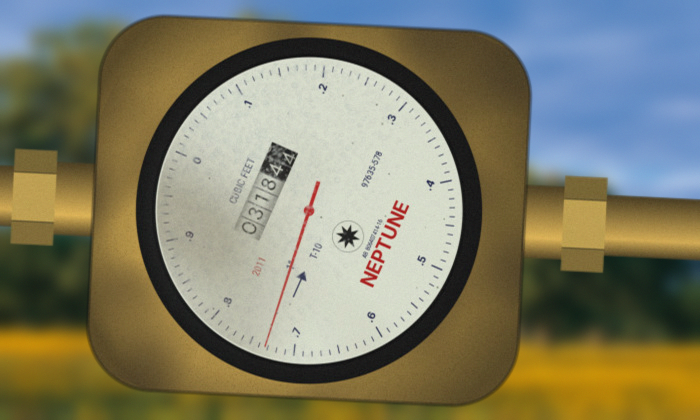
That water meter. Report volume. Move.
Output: 31843.73 ft³
